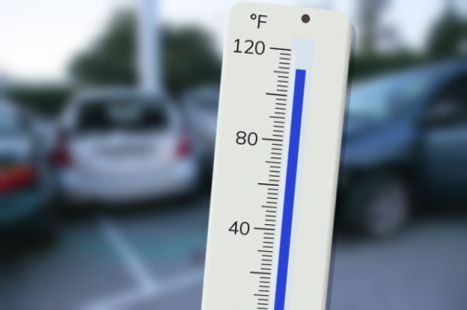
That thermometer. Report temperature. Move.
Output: 112 °F
